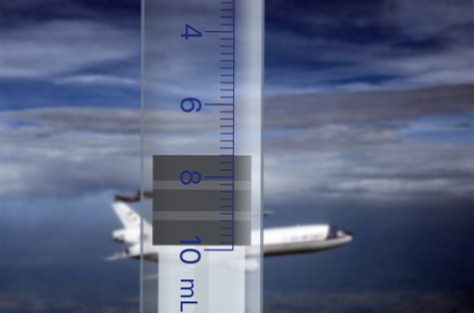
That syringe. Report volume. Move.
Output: 7.4 mL
